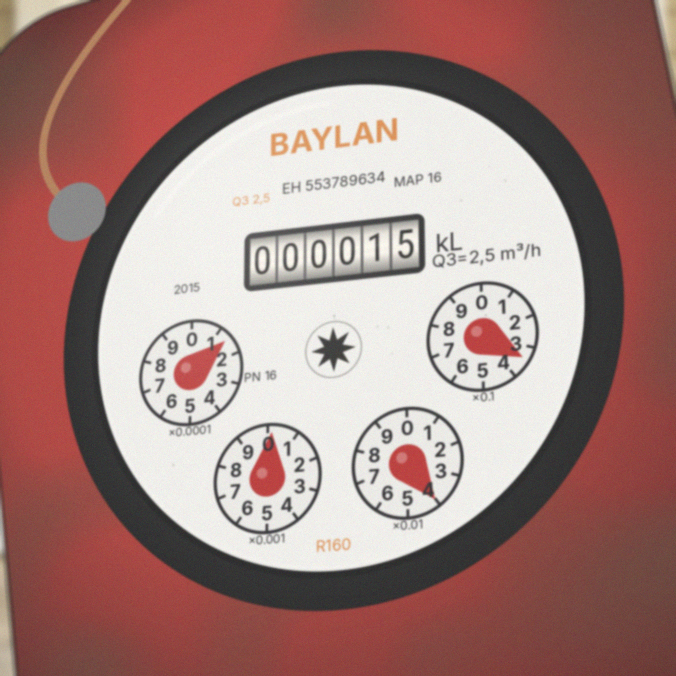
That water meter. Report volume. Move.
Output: 15.3401 kL
